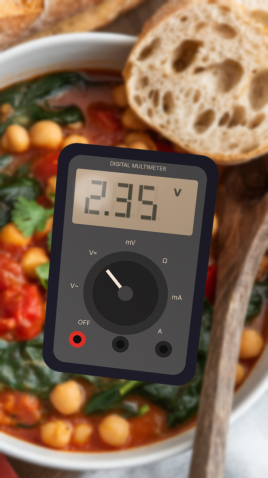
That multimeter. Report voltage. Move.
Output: 2.35 V
